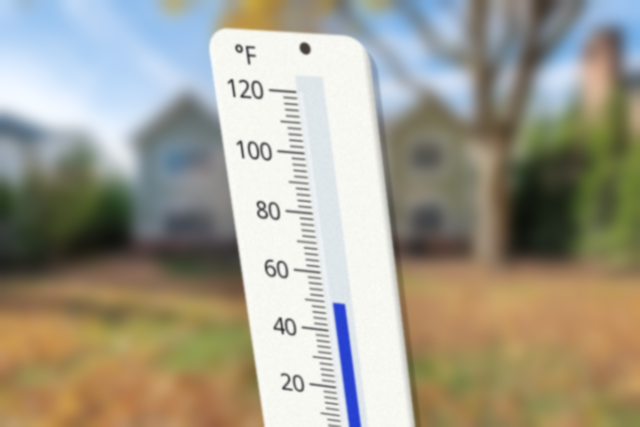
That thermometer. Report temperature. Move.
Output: 50 °F
